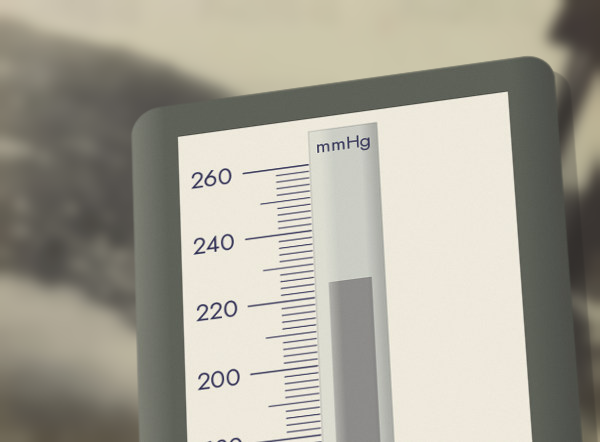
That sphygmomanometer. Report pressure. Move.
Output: 224 mmHg
